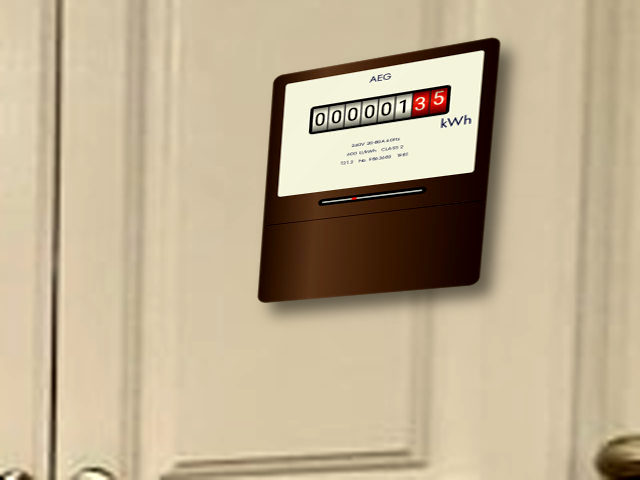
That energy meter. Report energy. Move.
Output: 1.35 kWh
